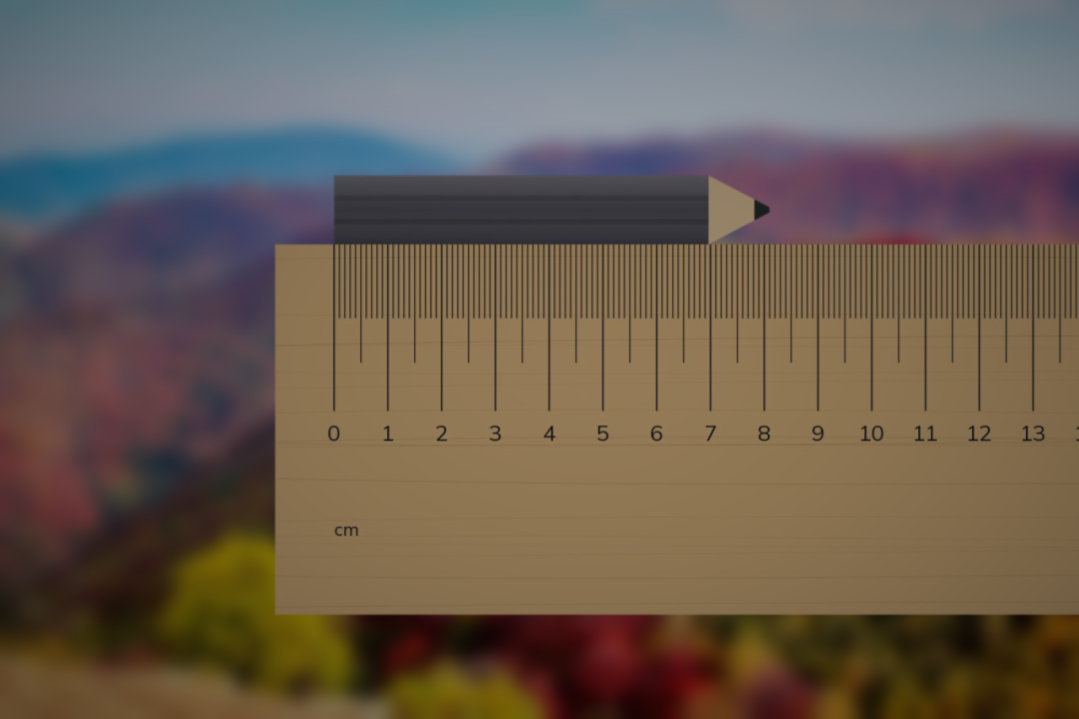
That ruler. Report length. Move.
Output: 8.1 cm
